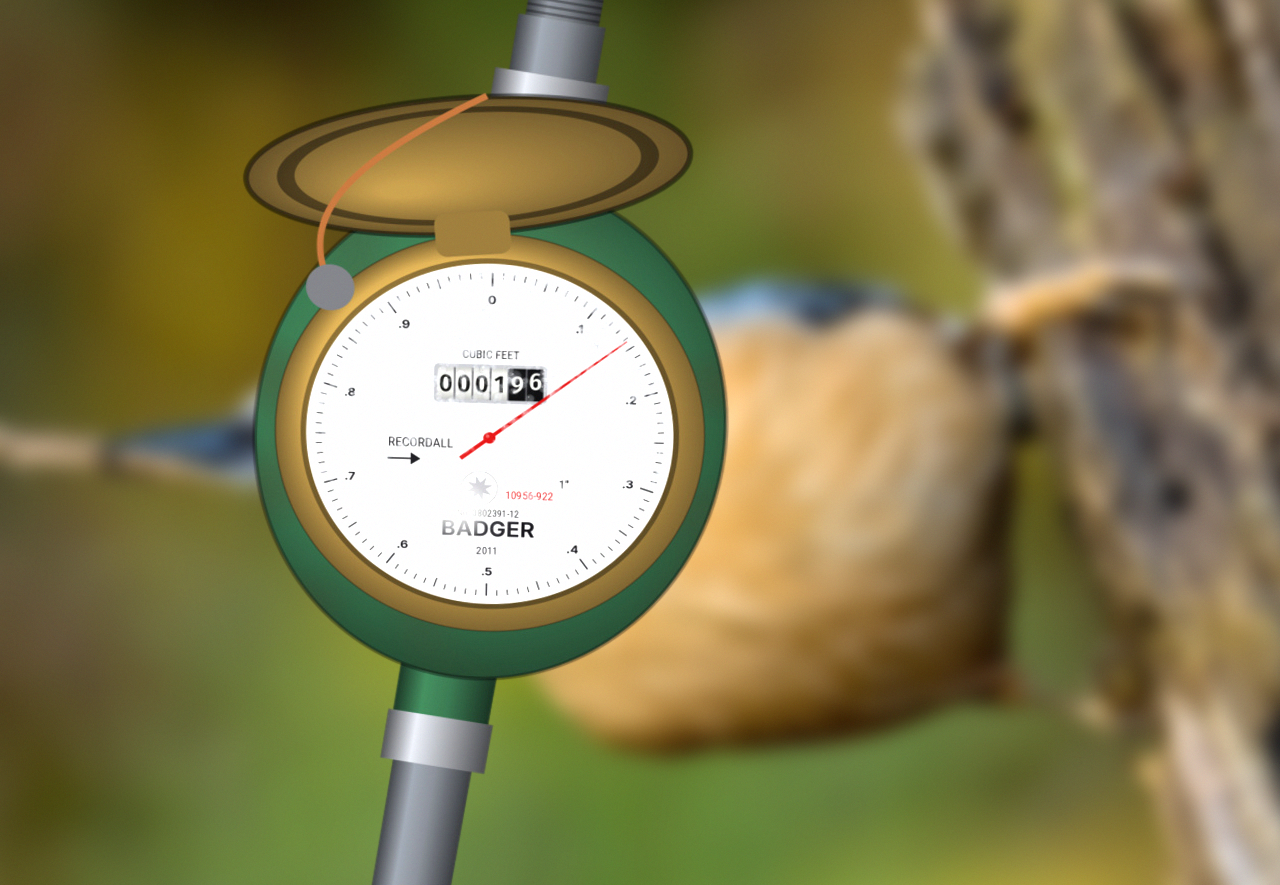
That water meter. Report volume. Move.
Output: 196.14 ft³
